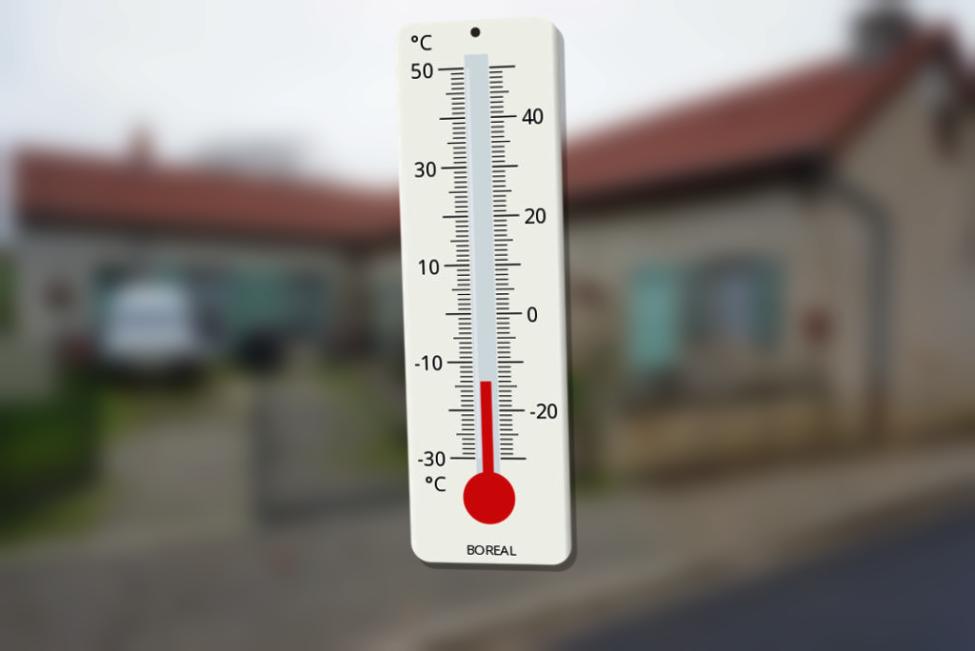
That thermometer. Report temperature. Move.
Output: -14 °C
